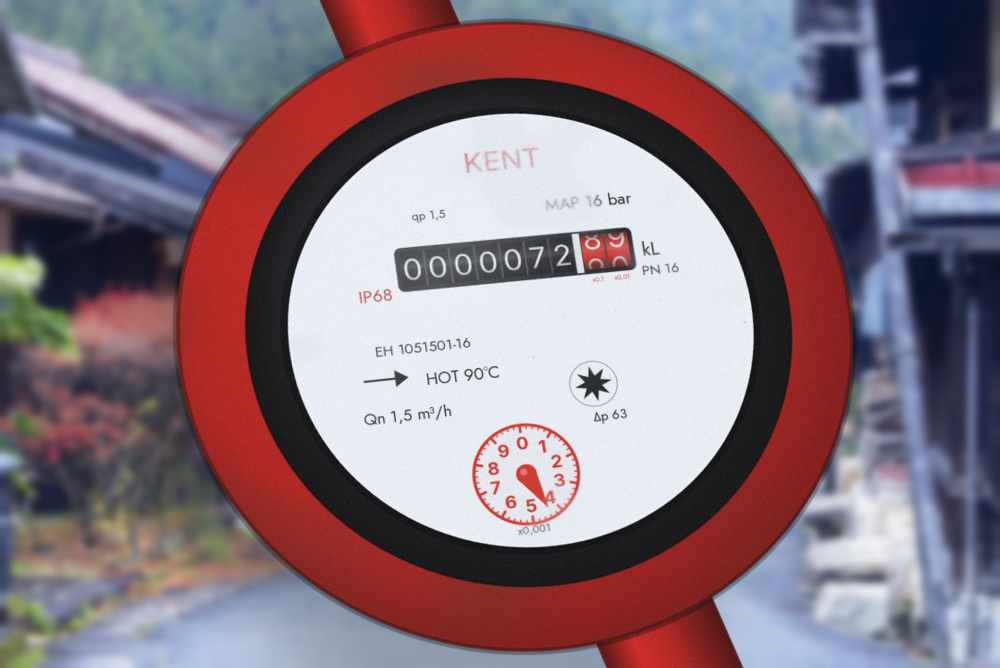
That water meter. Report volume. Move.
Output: 72.894 kL
